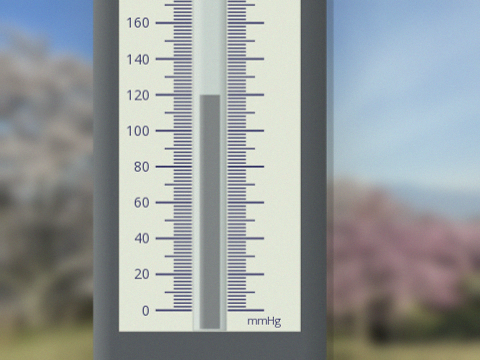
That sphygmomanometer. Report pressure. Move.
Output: 120 mmHg
